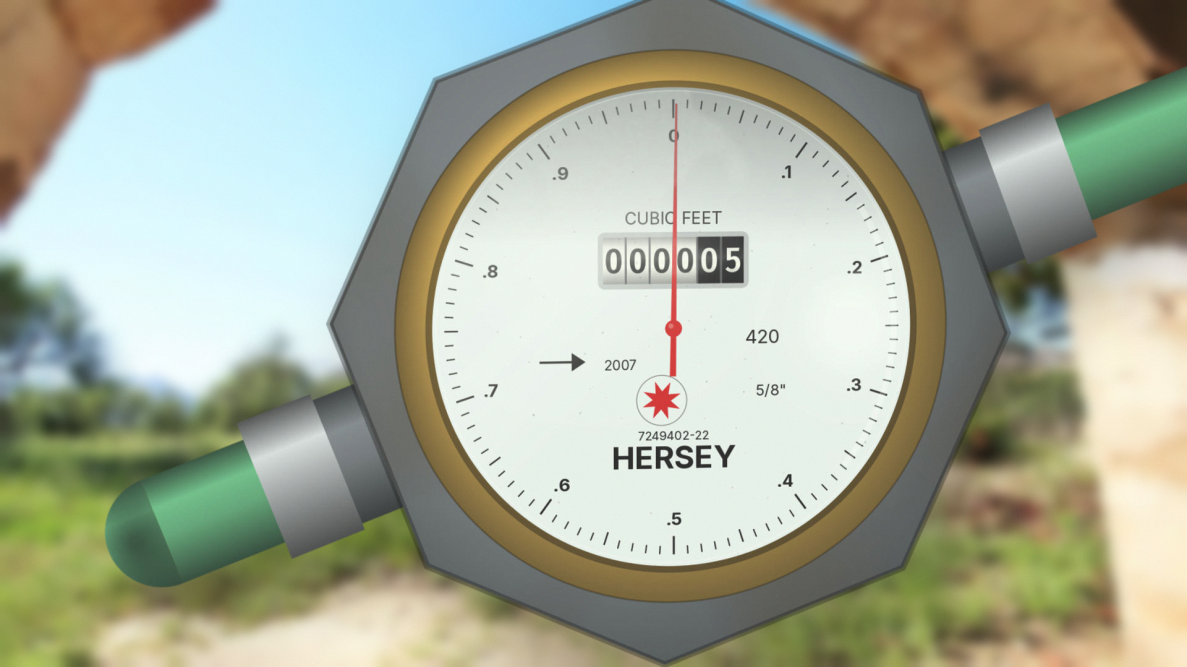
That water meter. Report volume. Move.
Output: 5.00 ft³
